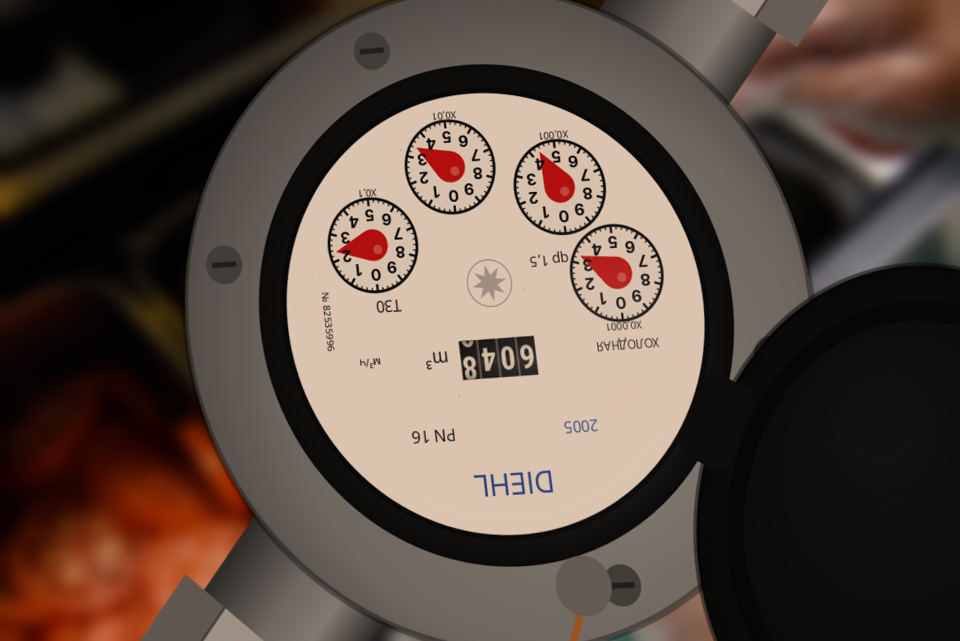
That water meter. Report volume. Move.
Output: 6048.2343 m³
